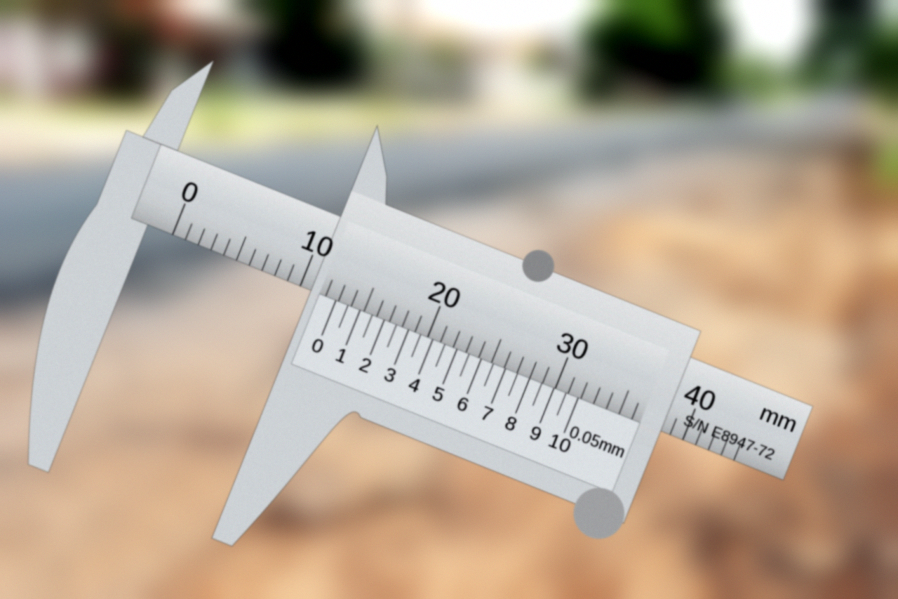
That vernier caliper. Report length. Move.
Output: 12.8 mm
